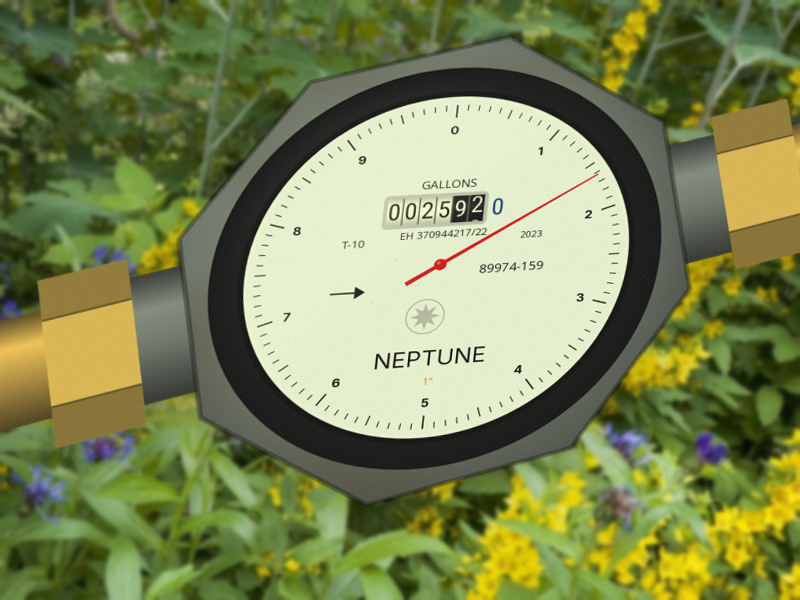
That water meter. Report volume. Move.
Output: 25921.6 gal
